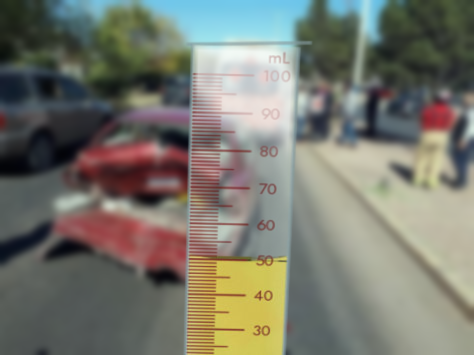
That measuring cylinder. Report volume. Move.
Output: 50 mL
